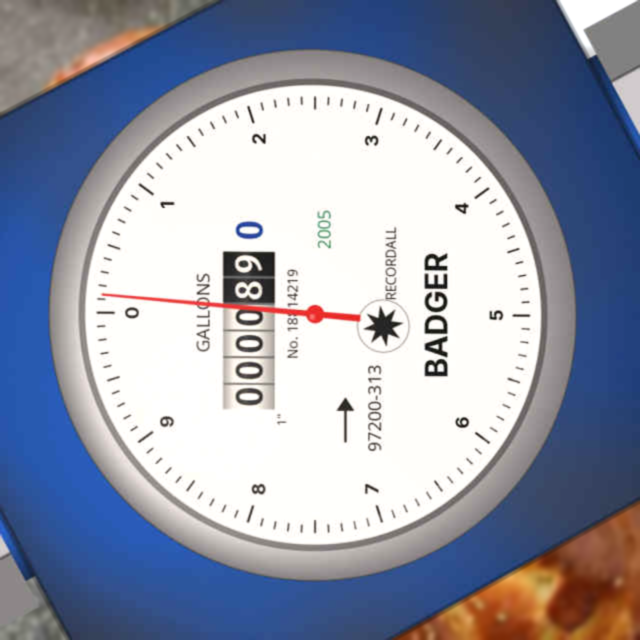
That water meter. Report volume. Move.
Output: 890.1 gal
